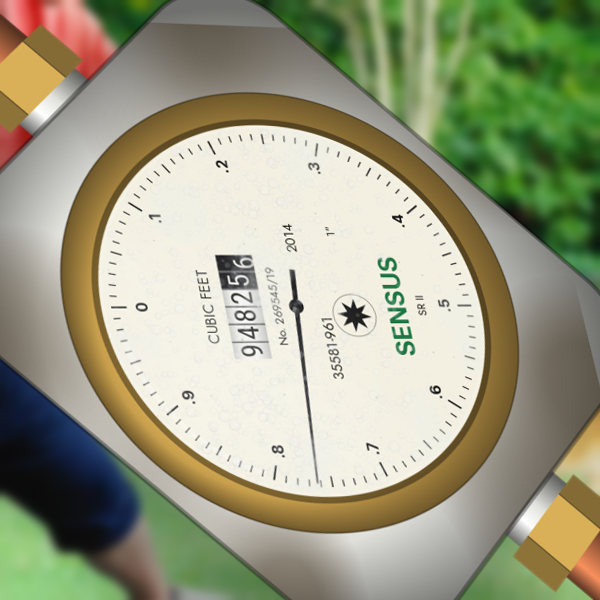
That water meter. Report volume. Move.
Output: 948255.76 ft³
